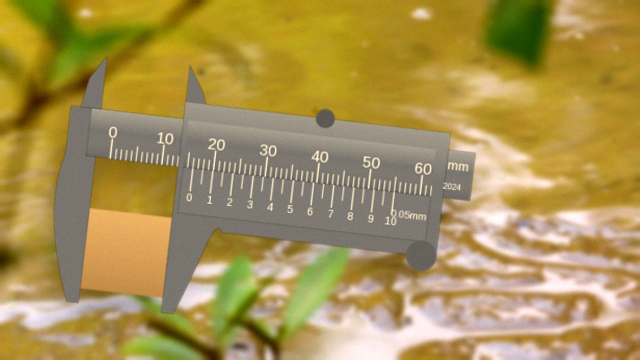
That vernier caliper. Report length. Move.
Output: 16.0 mm
